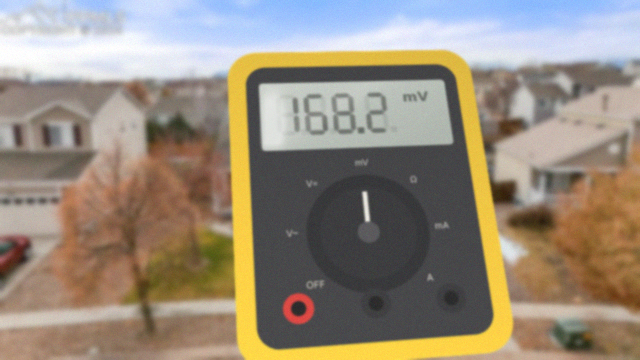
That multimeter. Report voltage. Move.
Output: 168.2 mV
